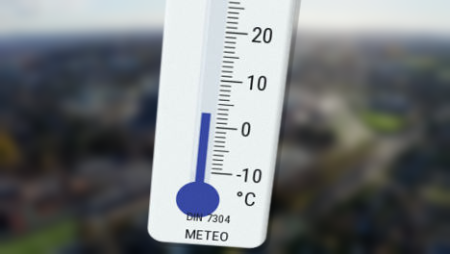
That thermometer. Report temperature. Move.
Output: 3 °C
